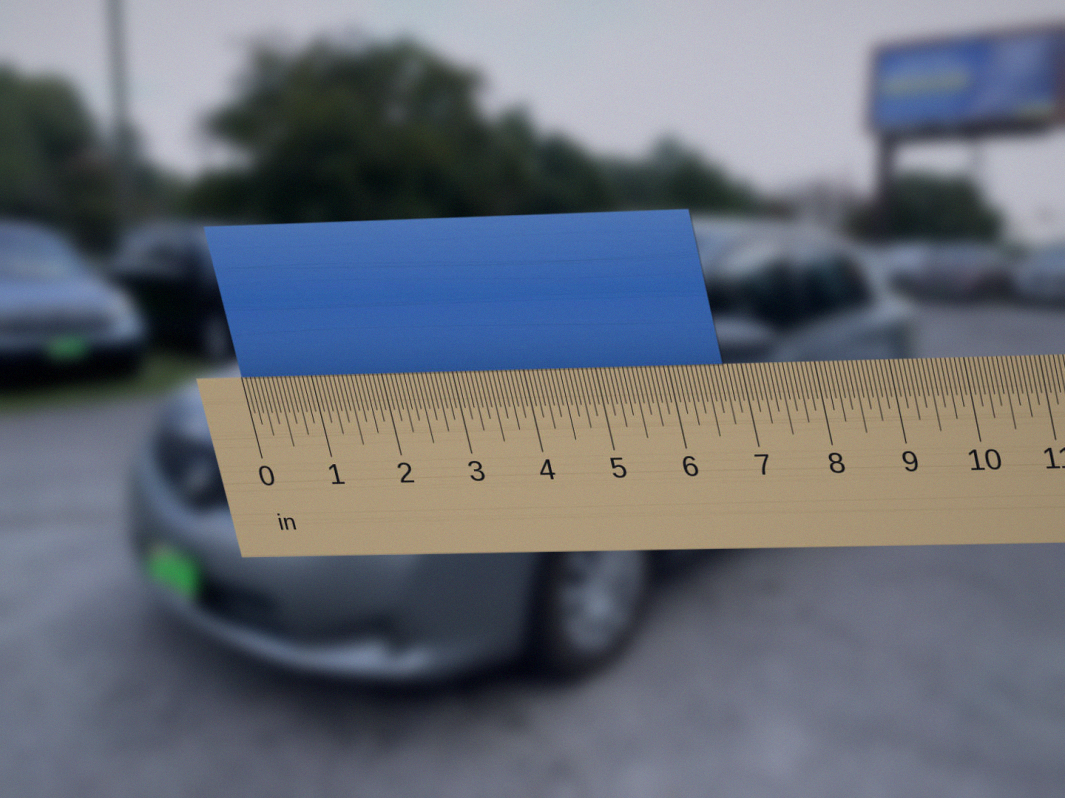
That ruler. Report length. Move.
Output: 6.75 in
